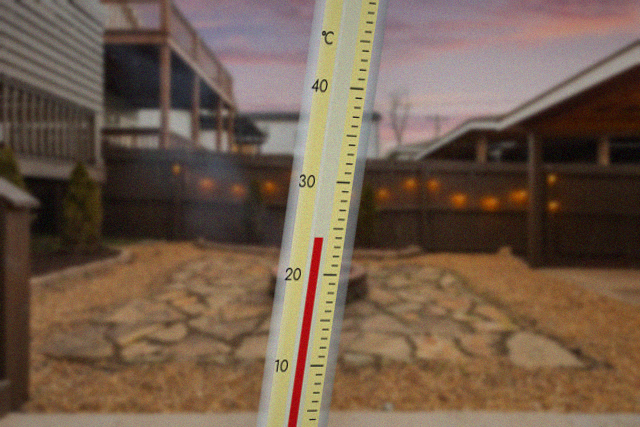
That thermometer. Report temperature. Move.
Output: 24 °C
